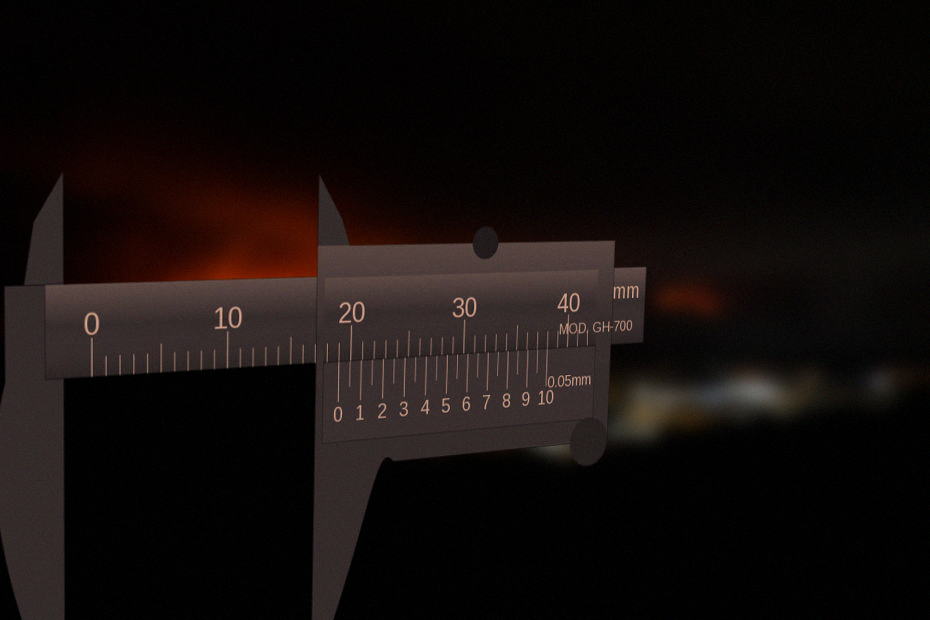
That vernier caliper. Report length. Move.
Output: 19.0 mm
